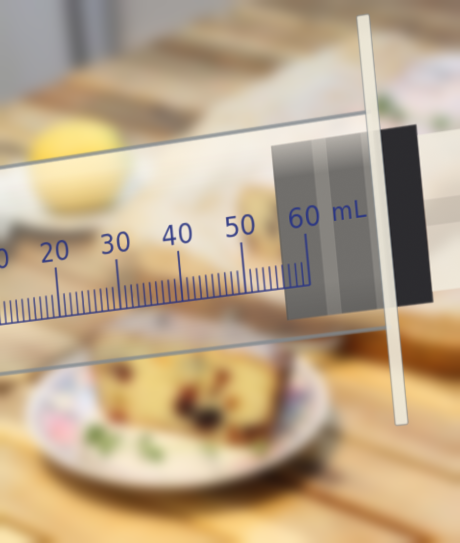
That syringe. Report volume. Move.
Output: 56 mL
